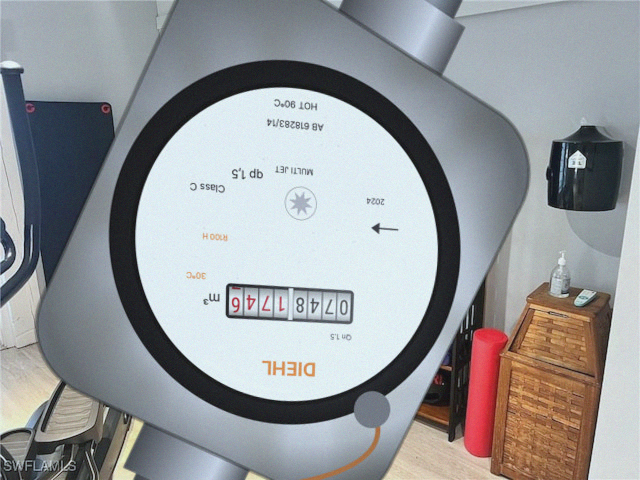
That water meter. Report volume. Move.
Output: 748.1746 m³
